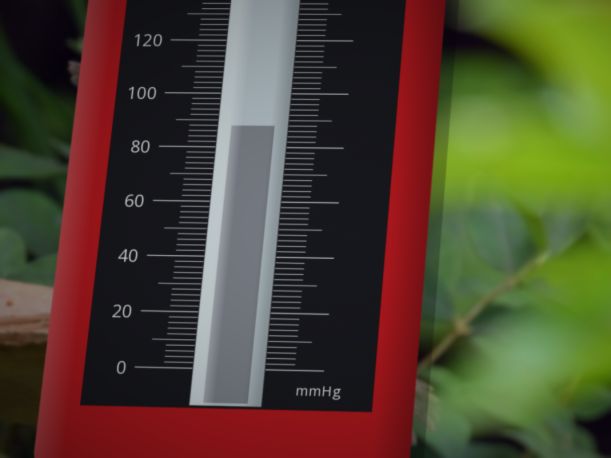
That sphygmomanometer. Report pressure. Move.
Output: 88 mmHg
